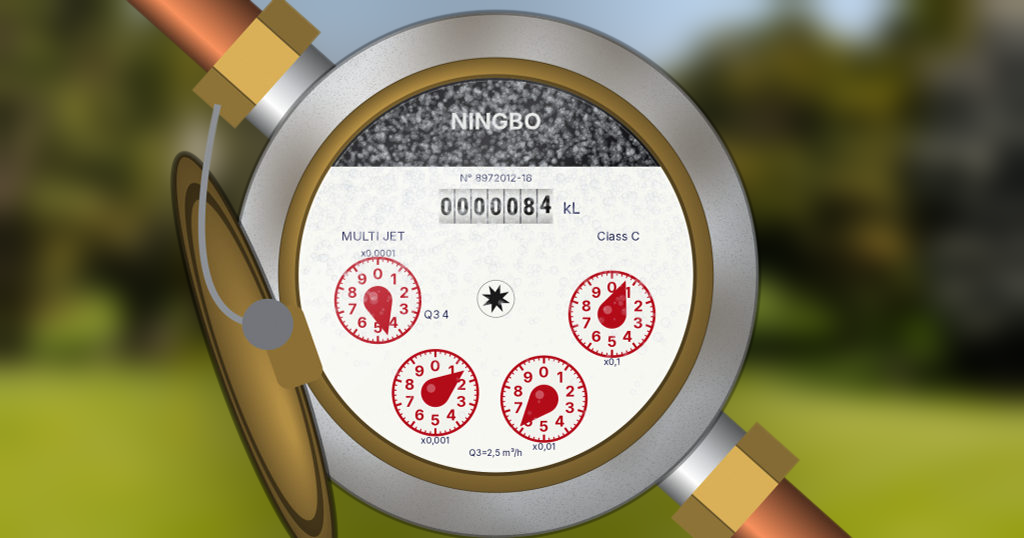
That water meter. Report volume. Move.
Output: 84.0614 kL
